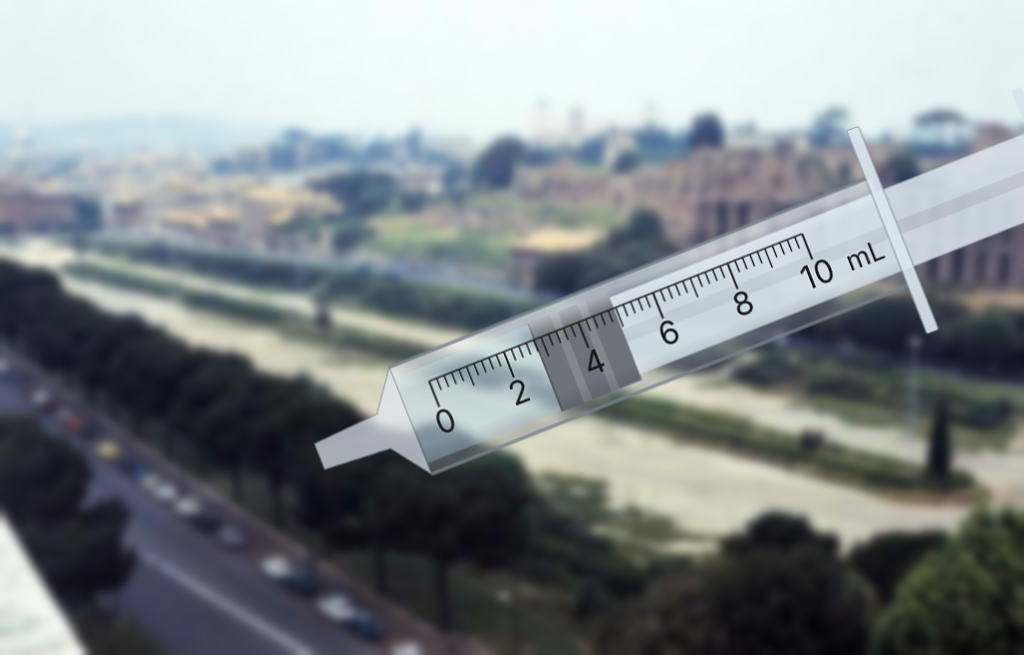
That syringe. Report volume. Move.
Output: 2.8 mL
